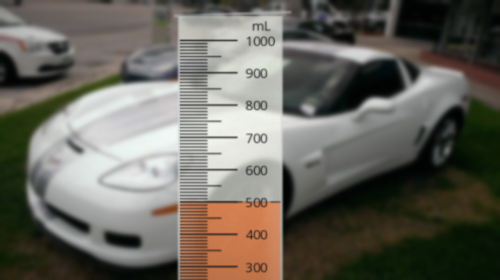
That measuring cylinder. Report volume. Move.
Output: 500 mL
